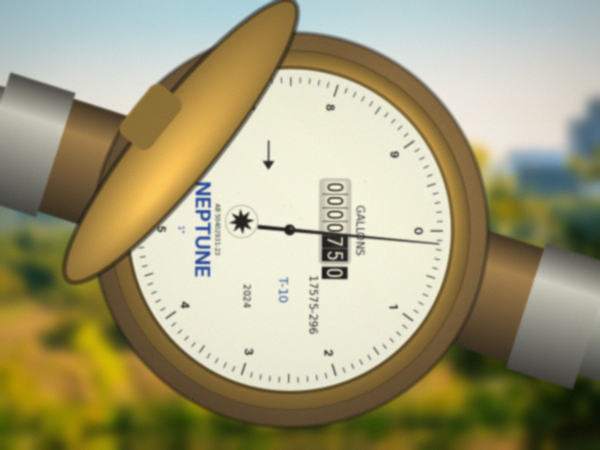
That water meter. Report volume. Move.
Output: 750.1 gal
